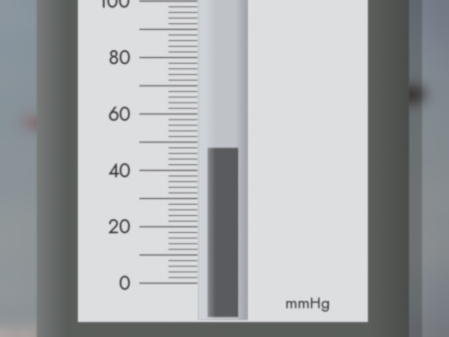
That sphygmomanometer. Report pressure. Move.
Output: 48 mmHg
